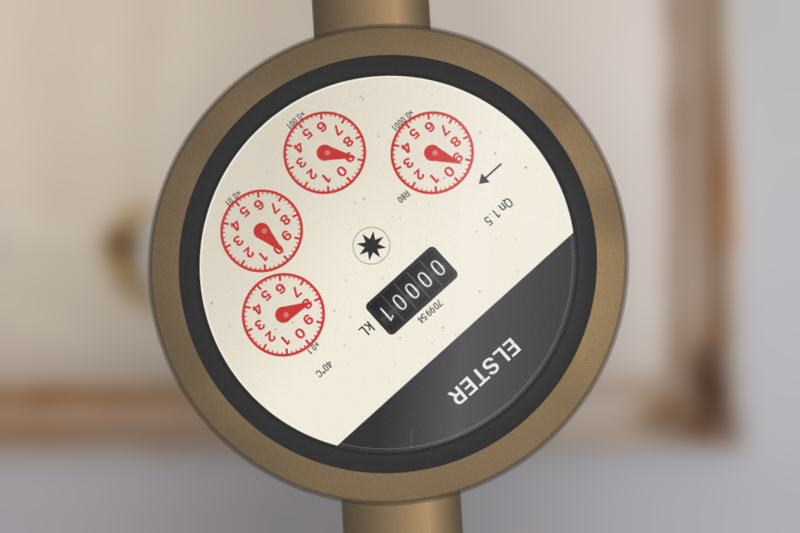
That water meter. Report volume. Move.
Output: 1.7989 kL
